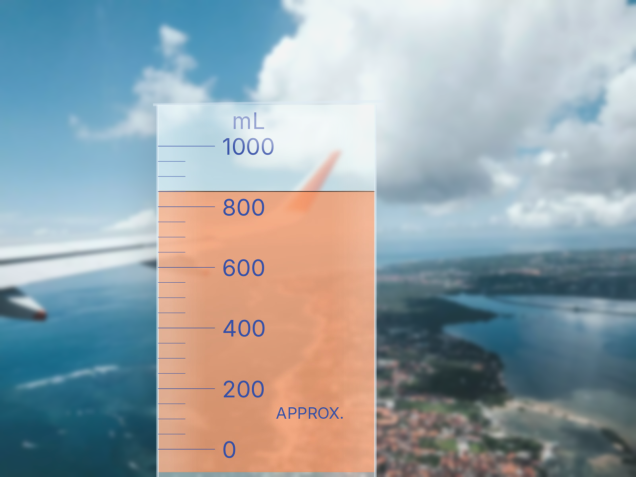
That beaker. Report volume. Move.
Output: 850 mL
